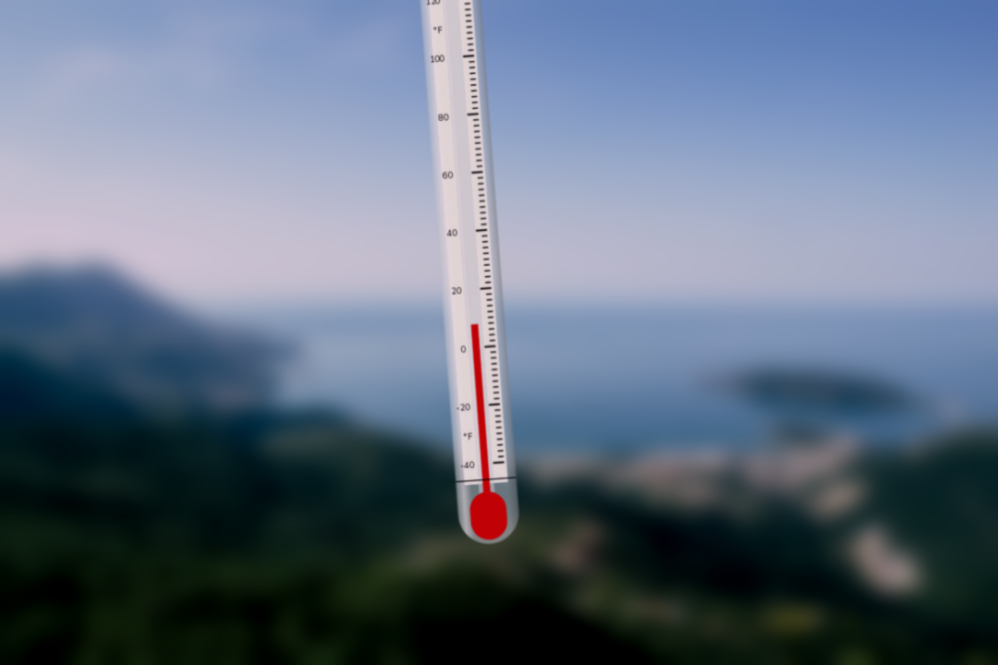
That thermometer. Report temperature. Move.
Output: 8 °F
